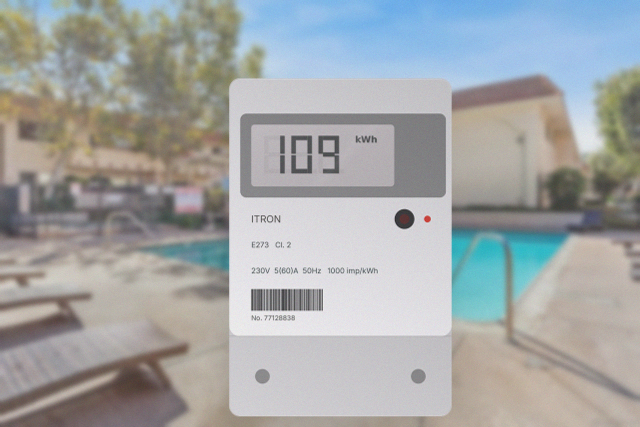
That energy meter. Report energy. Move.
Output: 109 kWh
